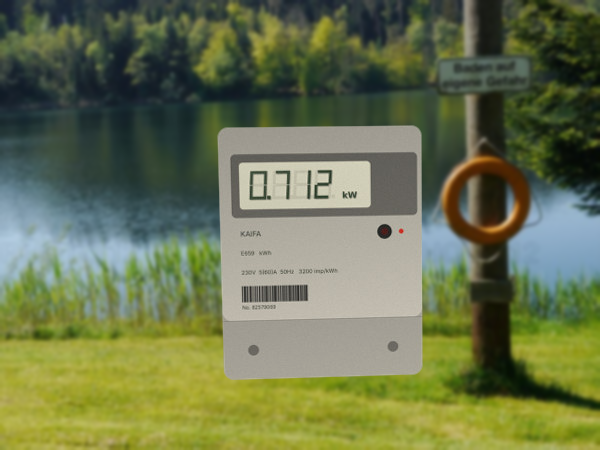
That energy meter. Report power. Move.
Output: 0.712 kW
